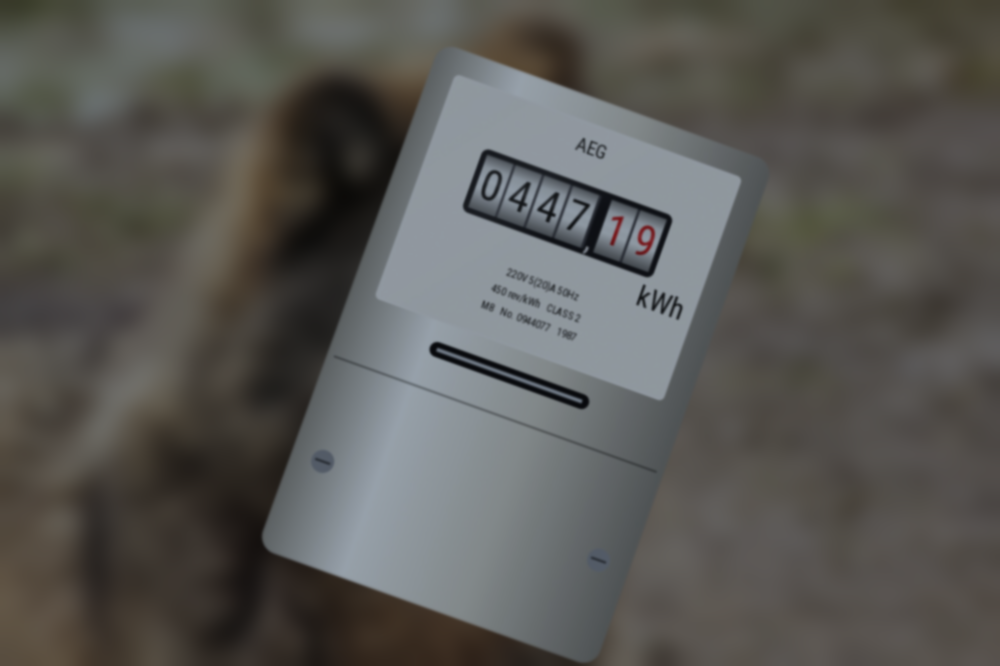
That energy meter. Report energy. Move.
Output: 447.19 kWh
